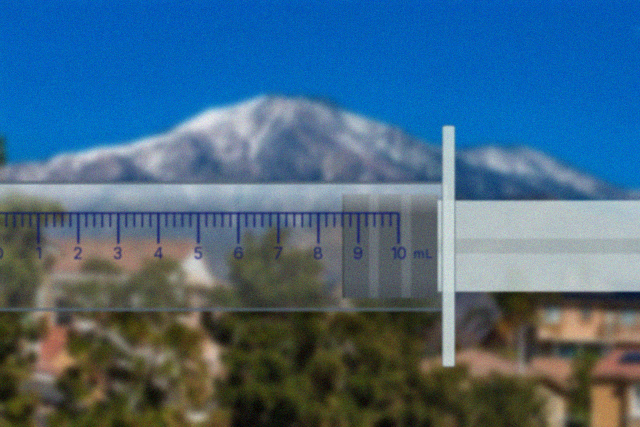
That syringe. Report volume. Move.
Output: 8.6 mL
